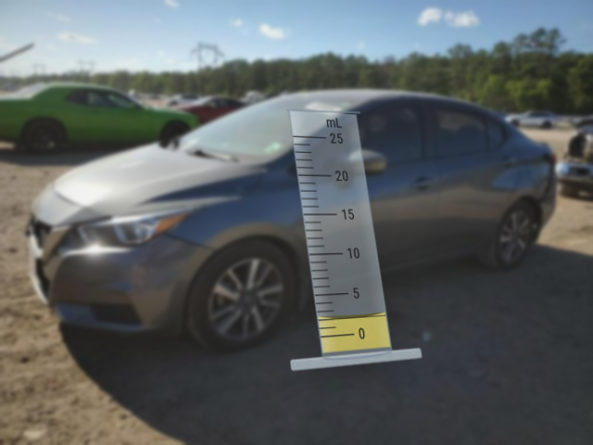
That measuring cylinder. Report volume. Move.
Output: 2 mL
